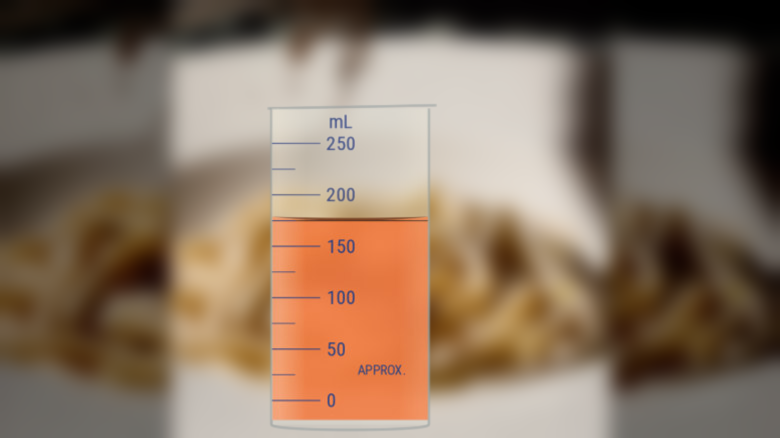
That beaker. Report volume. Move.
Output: 175 mL
